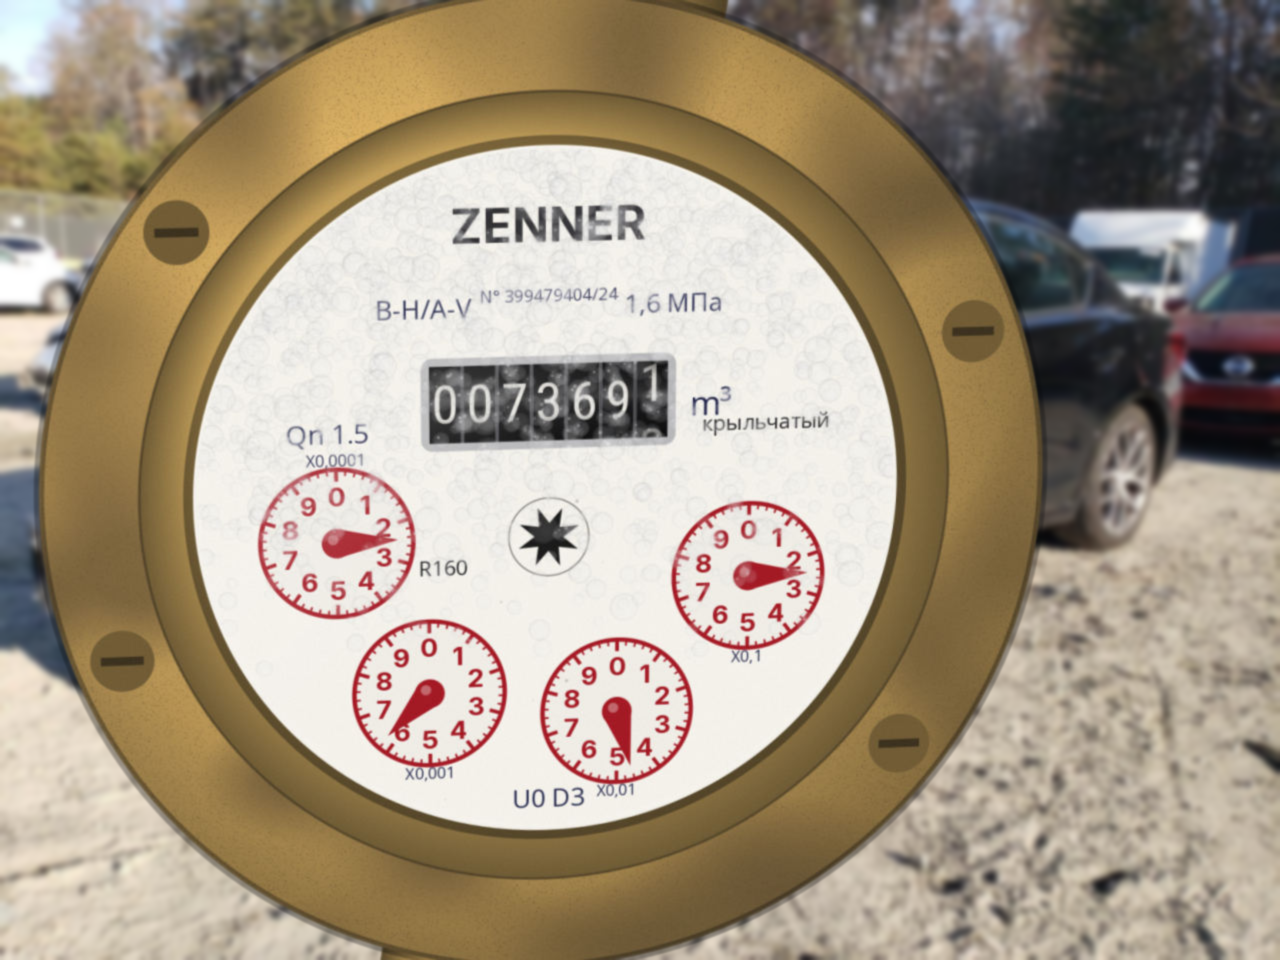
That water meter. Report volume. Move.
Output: 73691.2462 m³
